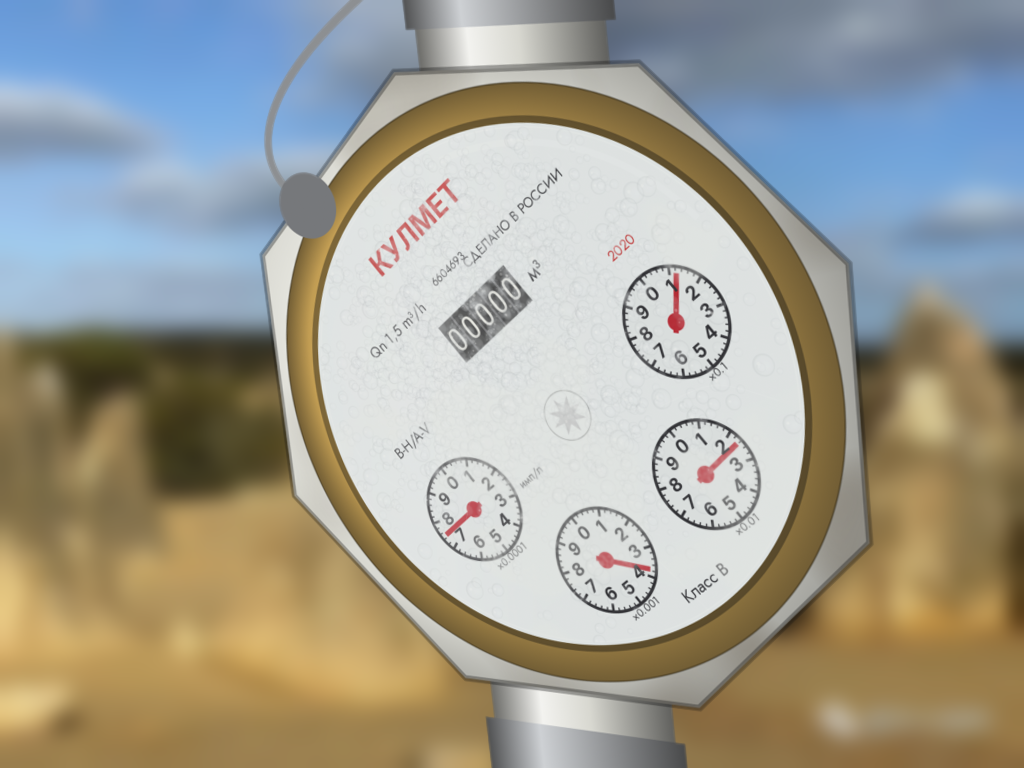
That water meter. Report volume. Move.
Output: 0.1237 m³
